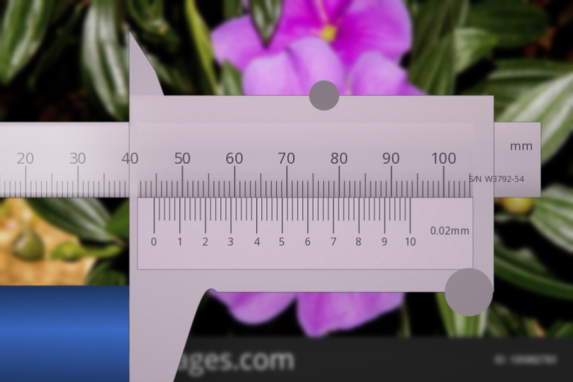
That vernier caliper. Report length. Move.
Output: 44.6 mm
